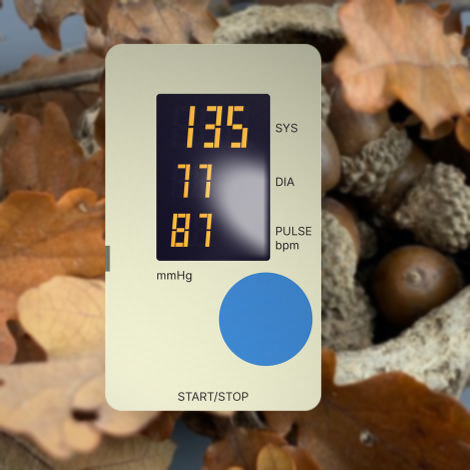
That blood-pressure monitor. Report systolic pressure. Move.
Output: 135 mmHg
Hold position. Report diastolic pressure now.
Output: 77 mmHg
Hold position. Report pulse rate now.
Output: 87 bpm
